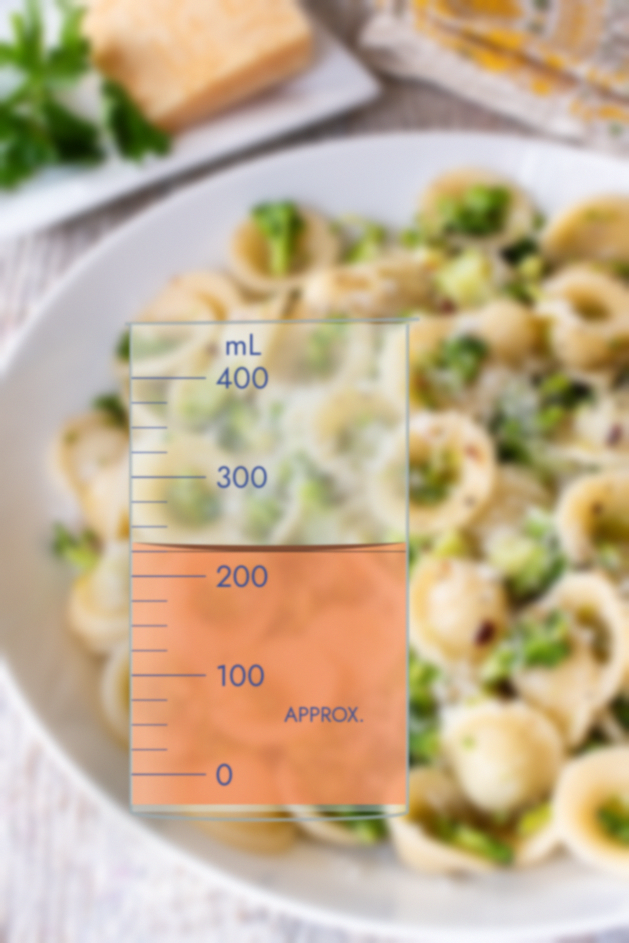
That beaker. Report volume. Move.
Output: 225 mL
